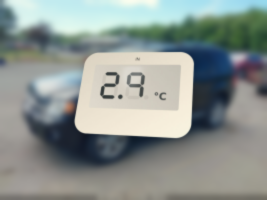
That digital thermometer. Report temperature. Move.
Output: 2.9 °C
